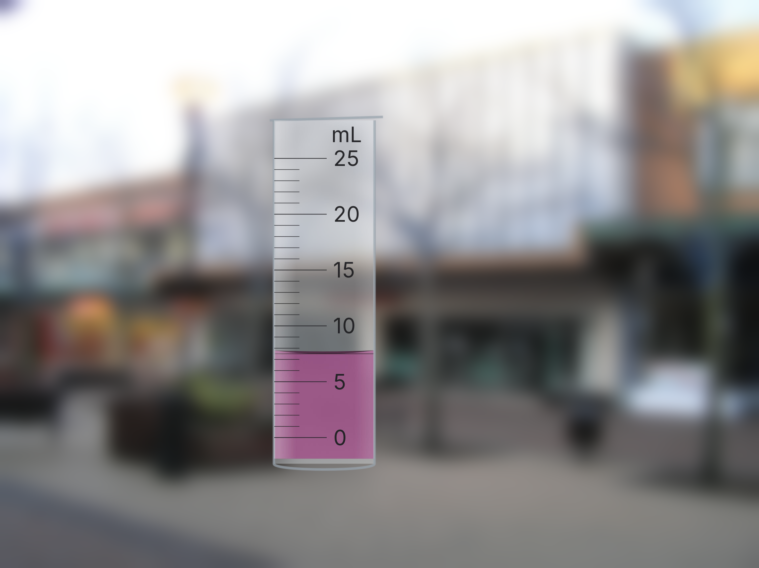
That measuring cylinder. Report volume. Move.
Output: 7.5 mL
